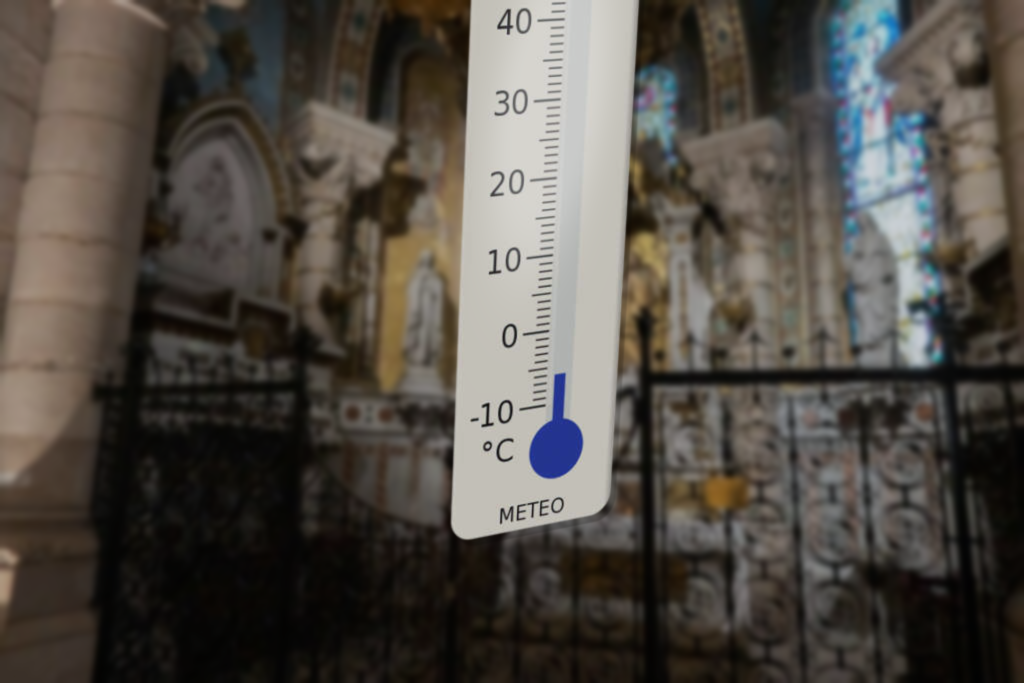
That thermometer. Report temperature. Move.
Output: -6 °C
